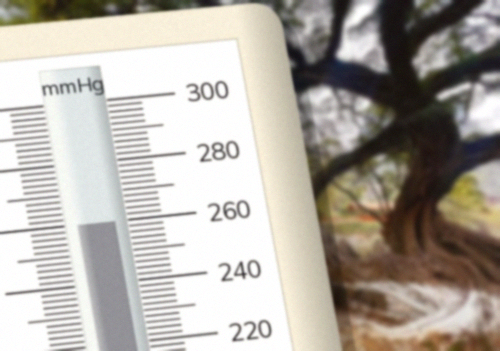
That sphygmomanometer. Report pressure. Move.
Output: 260 mmHg
